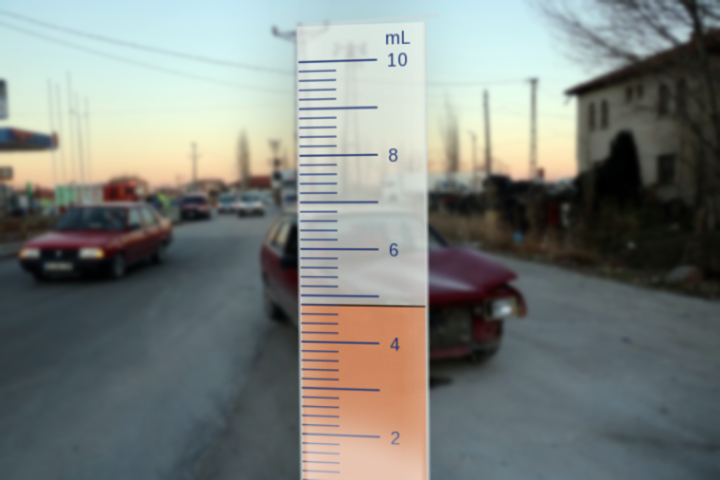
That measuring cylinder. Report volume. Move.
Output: 4.8 mL
